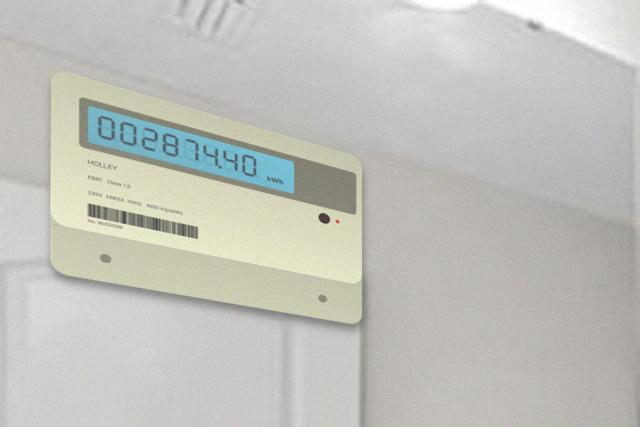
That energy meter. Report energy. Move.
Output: 2874.40 kWh
